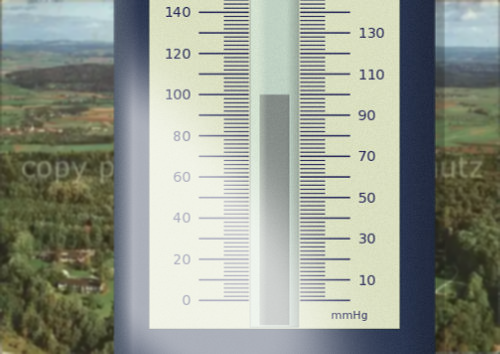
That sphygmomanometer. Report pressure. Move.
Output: 100 mmHg
